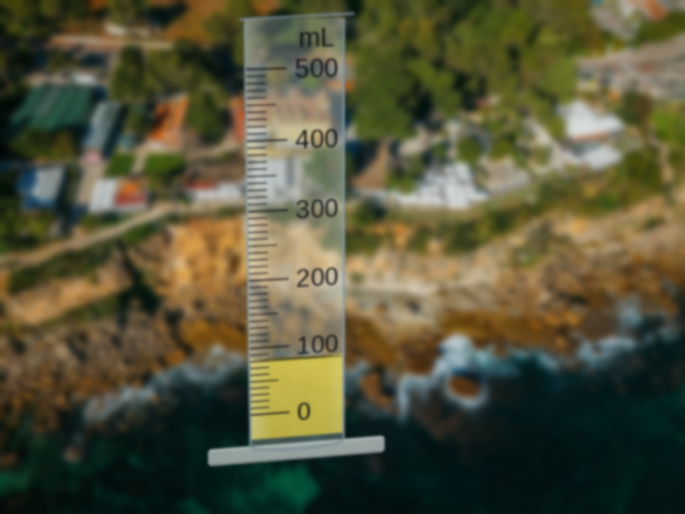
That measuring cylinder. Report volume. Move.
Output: 80 mL
